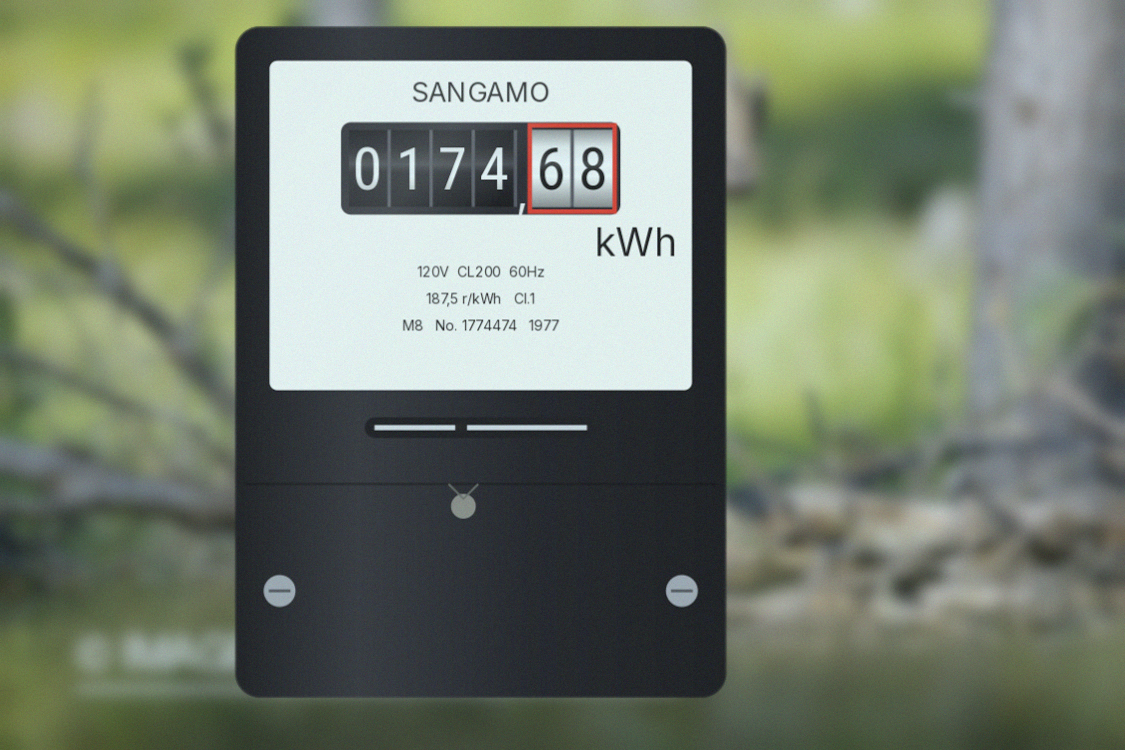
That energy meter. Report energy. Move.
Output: 174.68 kWh
